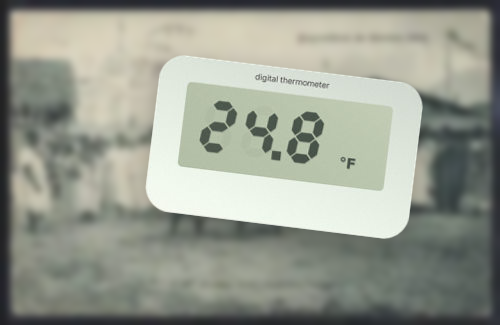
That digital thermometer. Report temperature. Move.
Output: 24.8 °F
